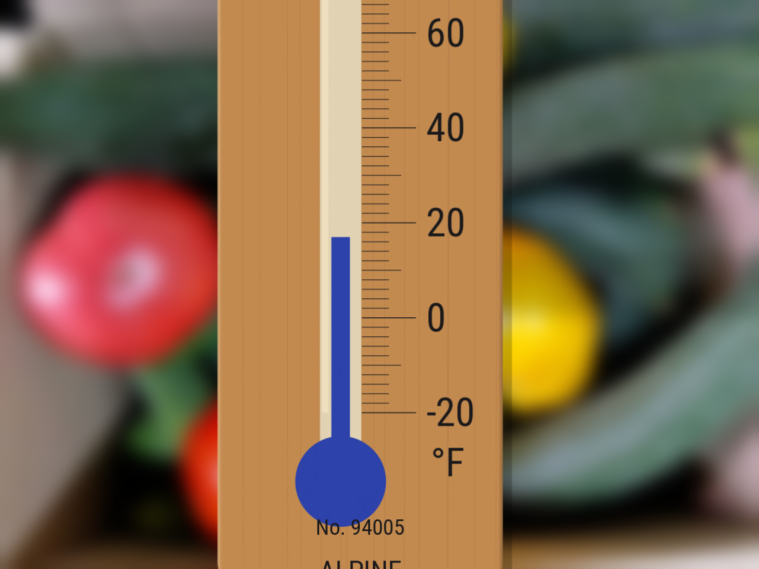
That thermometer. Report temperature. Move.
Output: 17 °F
